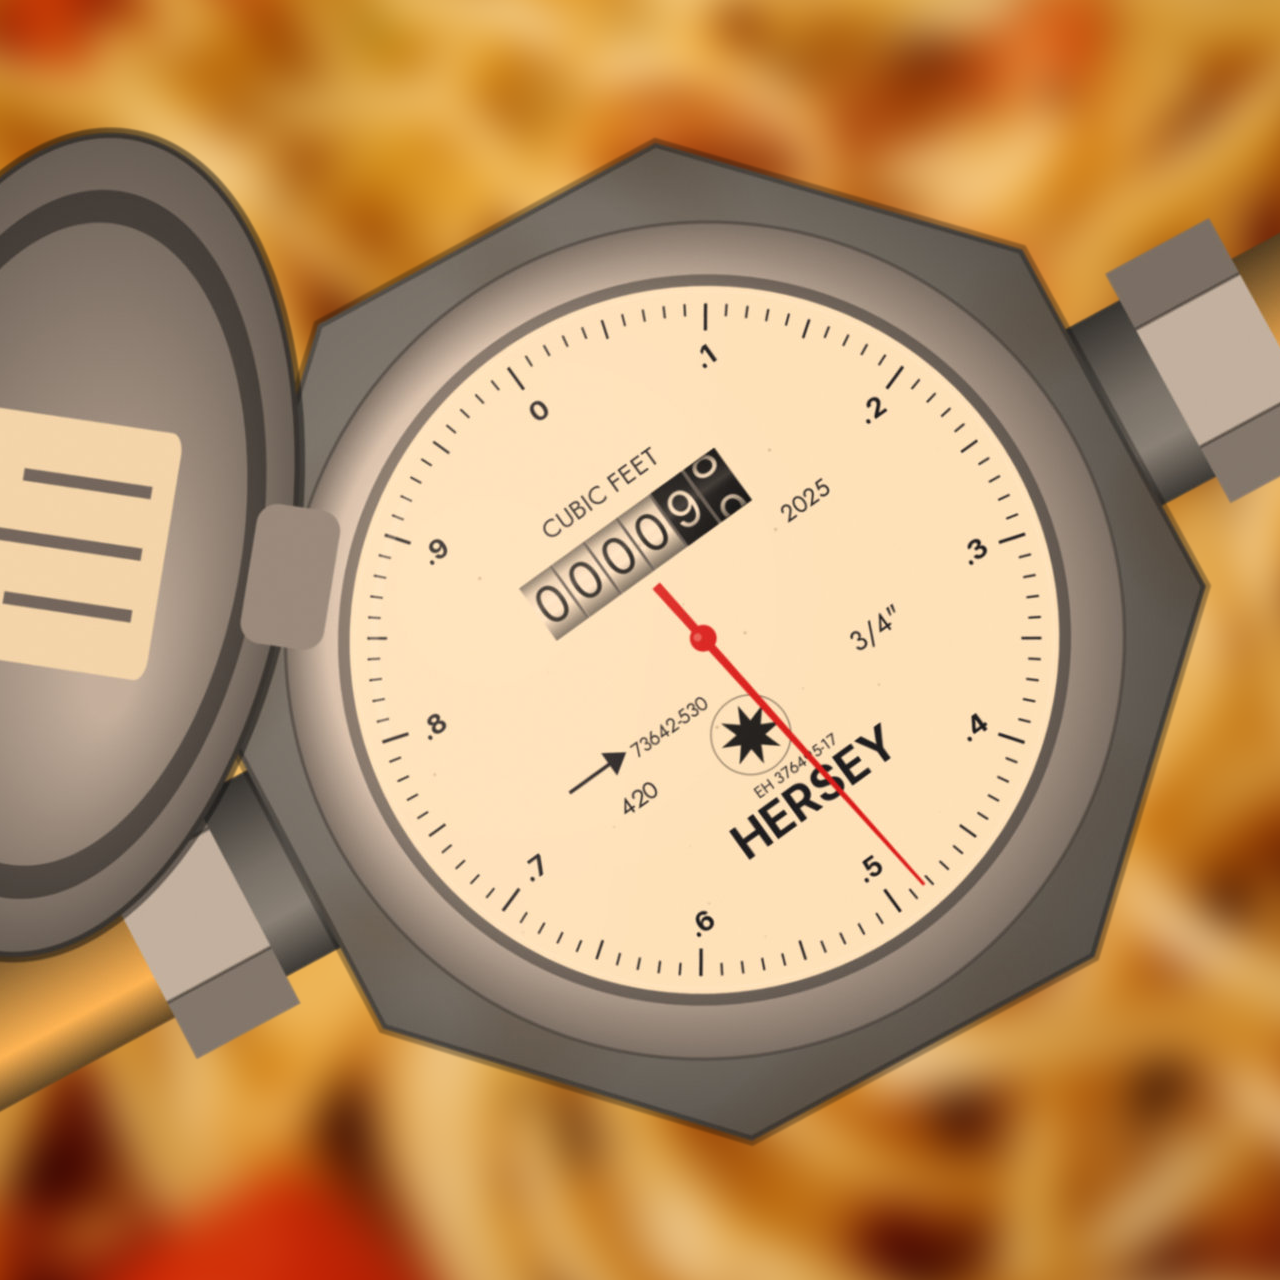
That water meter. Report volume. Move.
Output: 98.48 ft³
